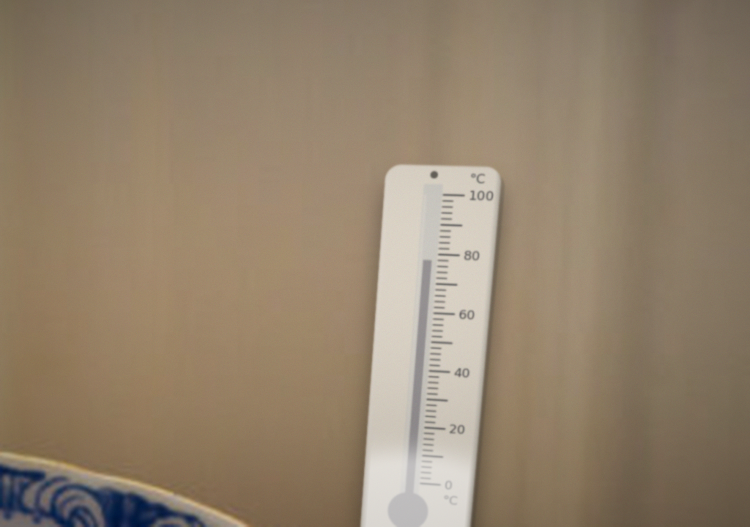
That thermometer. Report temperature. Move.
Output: 78 °C
